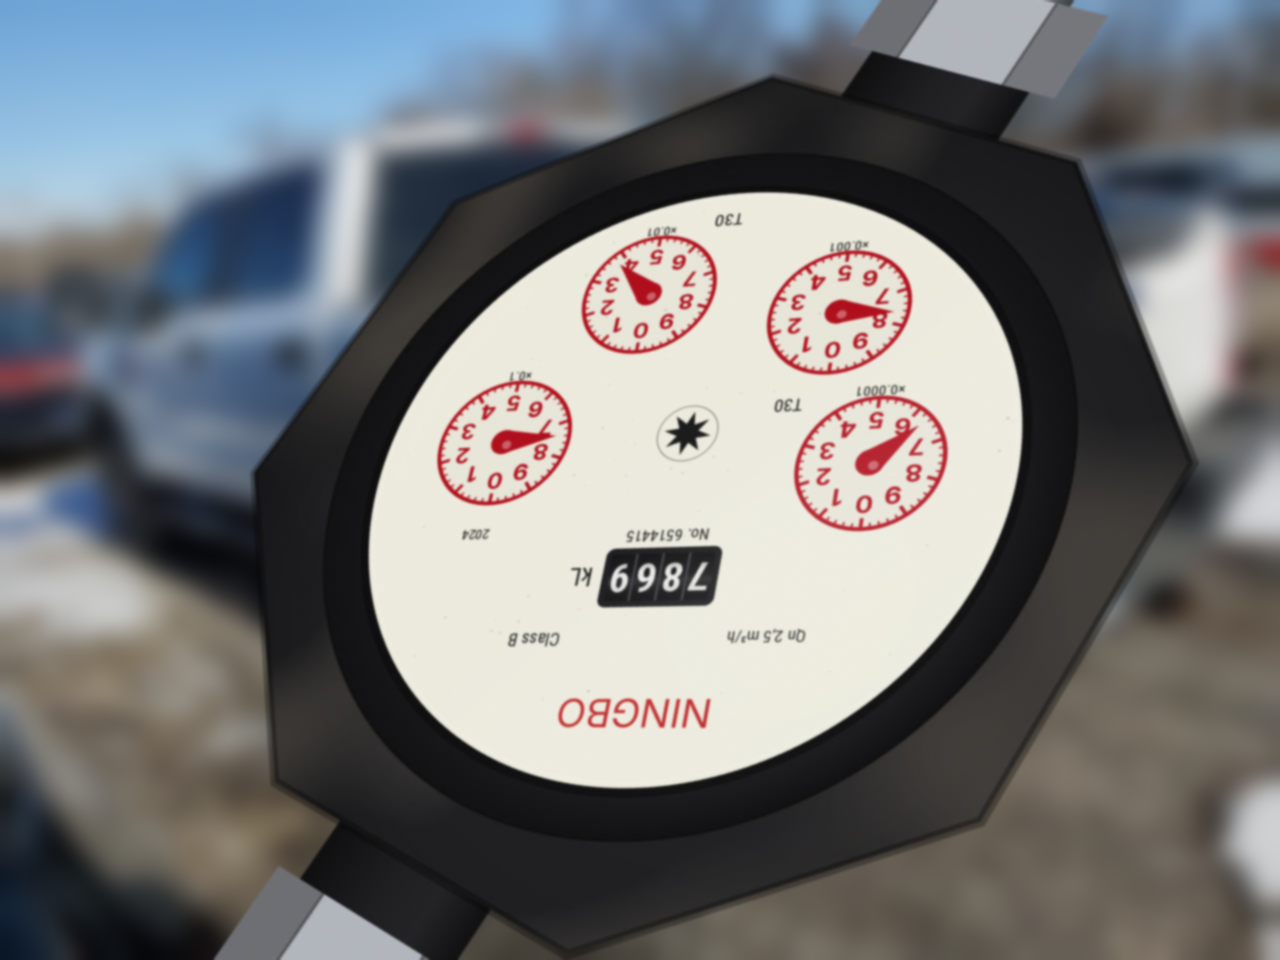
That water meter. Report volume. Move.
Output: 7869.7376 kL
